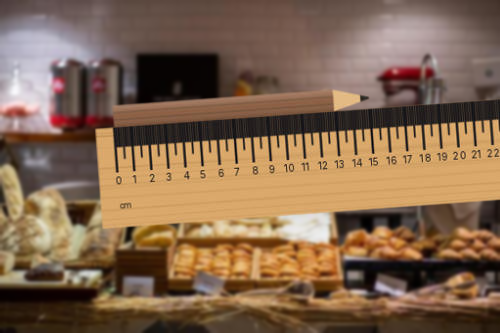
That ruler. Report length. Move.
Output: 15 cm
